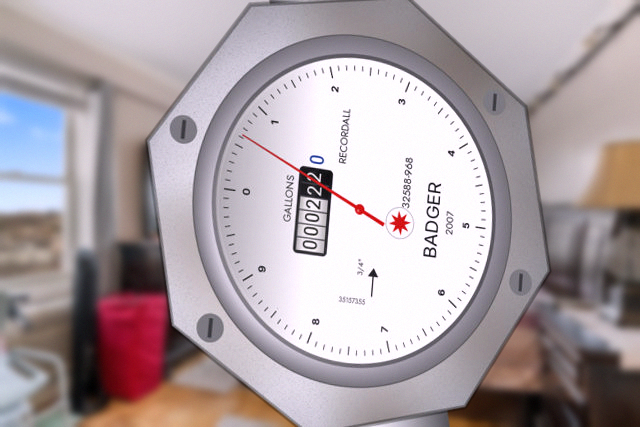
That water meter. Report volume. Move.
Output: 2220.6 gal
